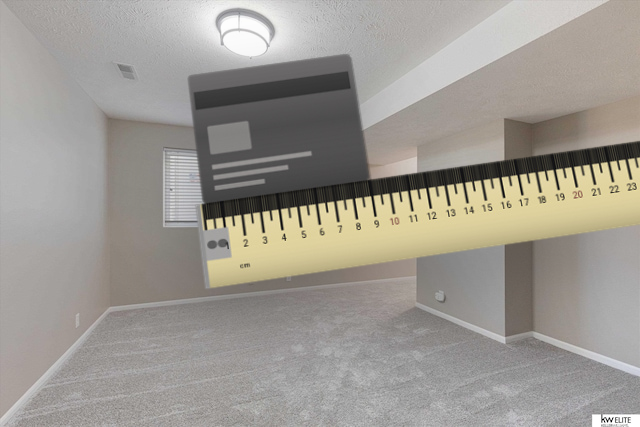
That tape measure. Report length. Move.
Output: 9 cm
